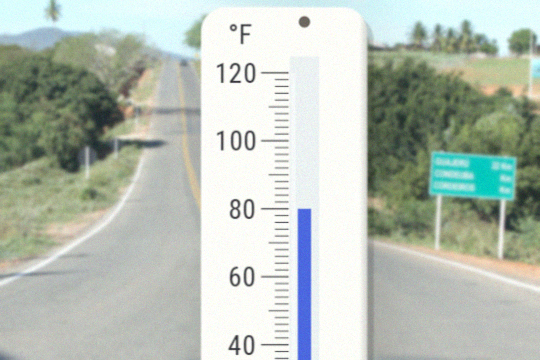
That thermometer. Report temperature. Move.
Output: 80 °F
